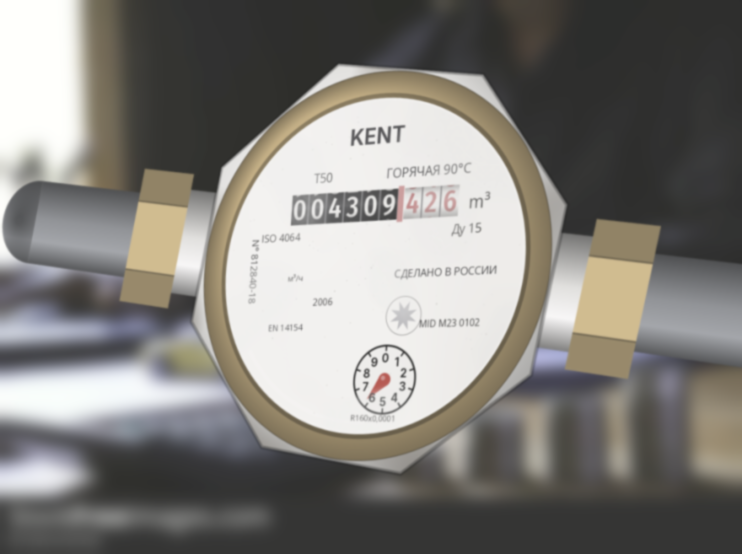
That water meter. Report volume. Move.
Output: 4309.4266 m³
